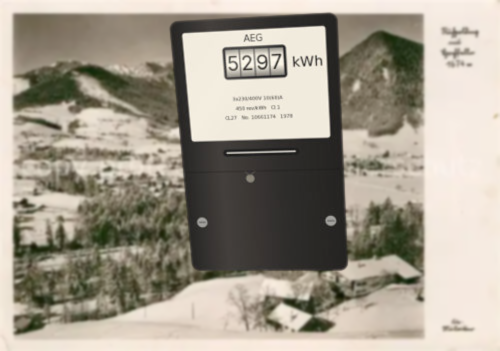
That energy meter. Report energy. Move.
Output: 5297 kWh
